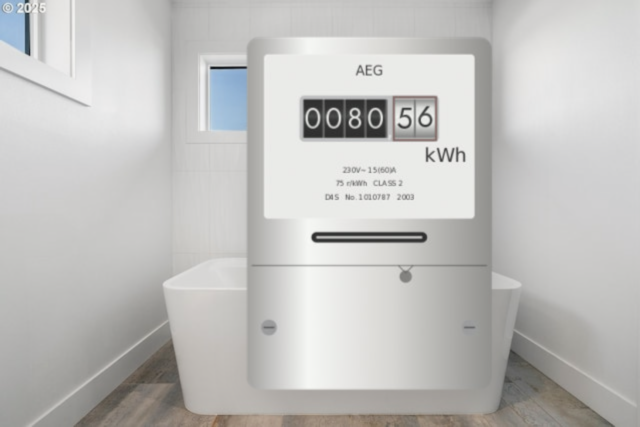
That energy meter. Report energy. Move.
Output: 80.56 kWh
